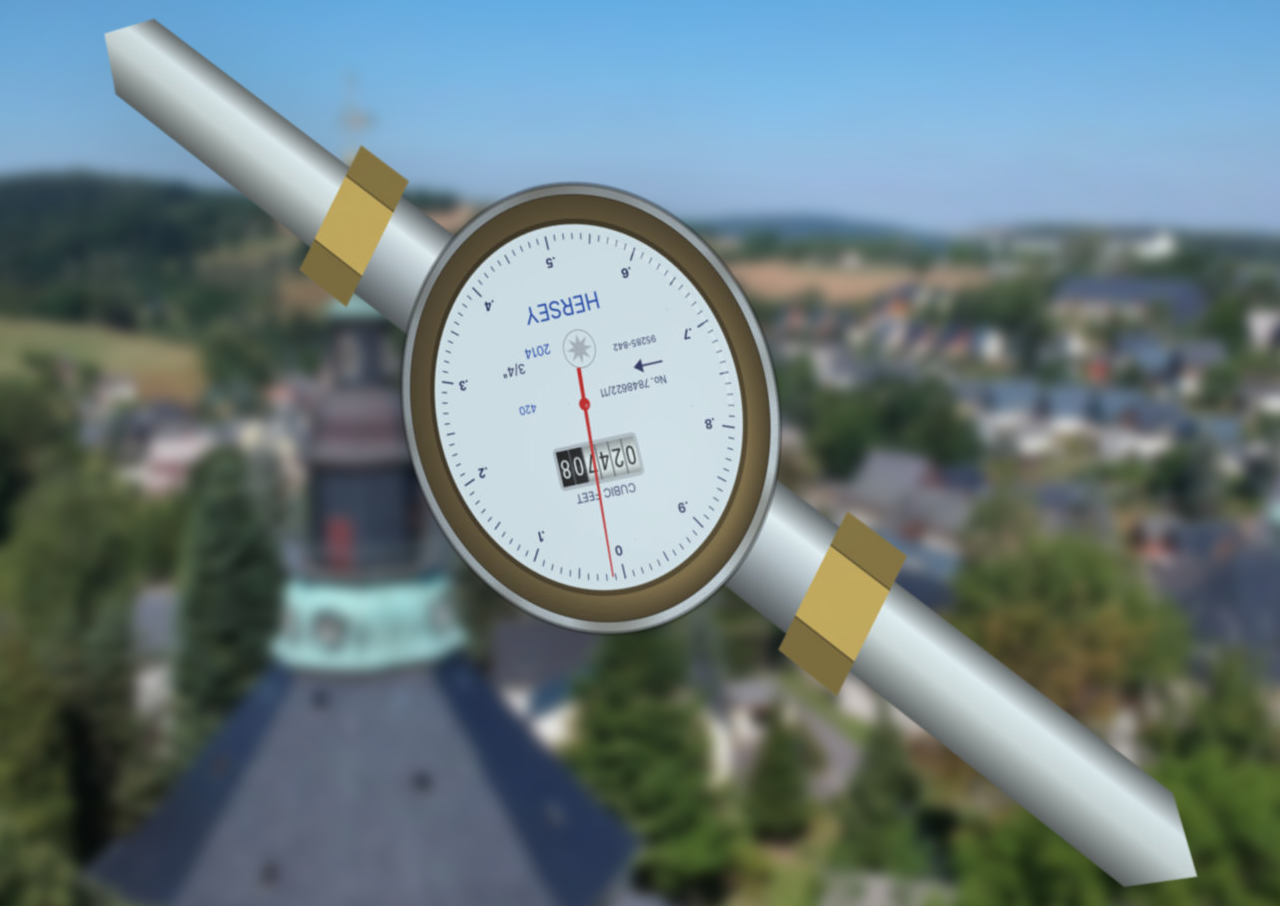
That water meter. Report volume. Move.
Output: 24708.01 ft³
